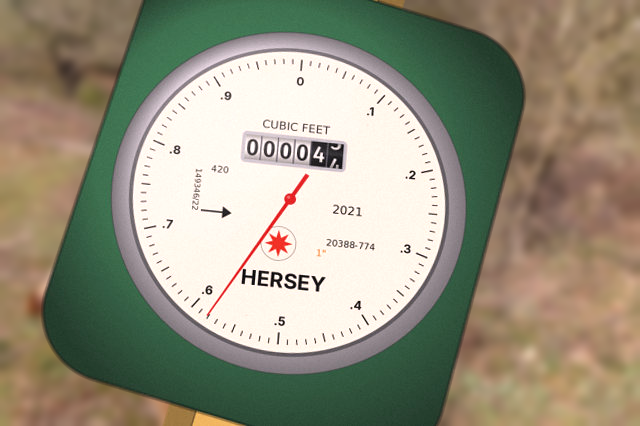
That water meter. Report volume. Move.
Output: 43.58 ft³
